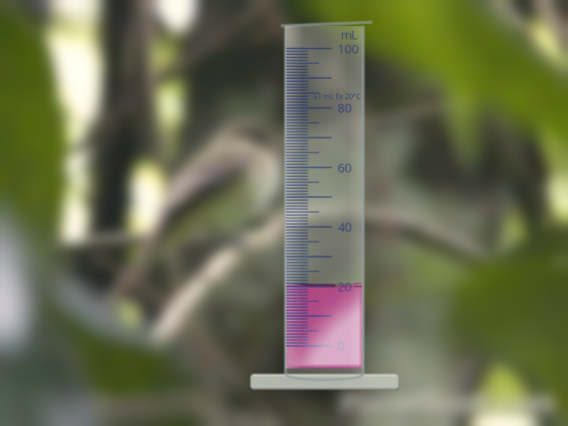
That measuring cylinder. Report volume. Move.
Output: 20 mL
